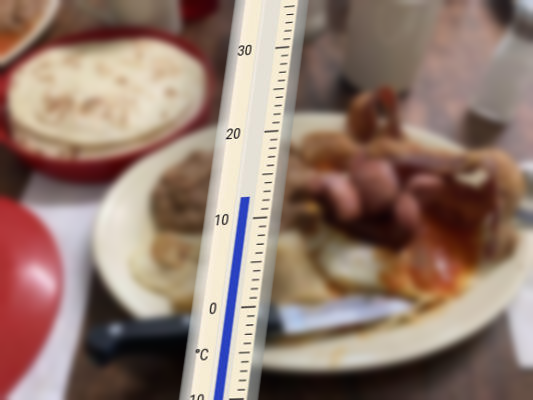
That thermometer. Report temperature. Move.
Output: 12.5 °C
